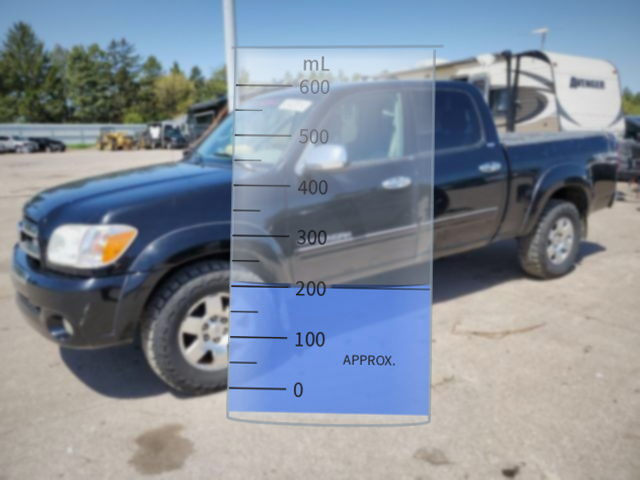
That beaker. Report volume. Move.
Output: 200 mL
